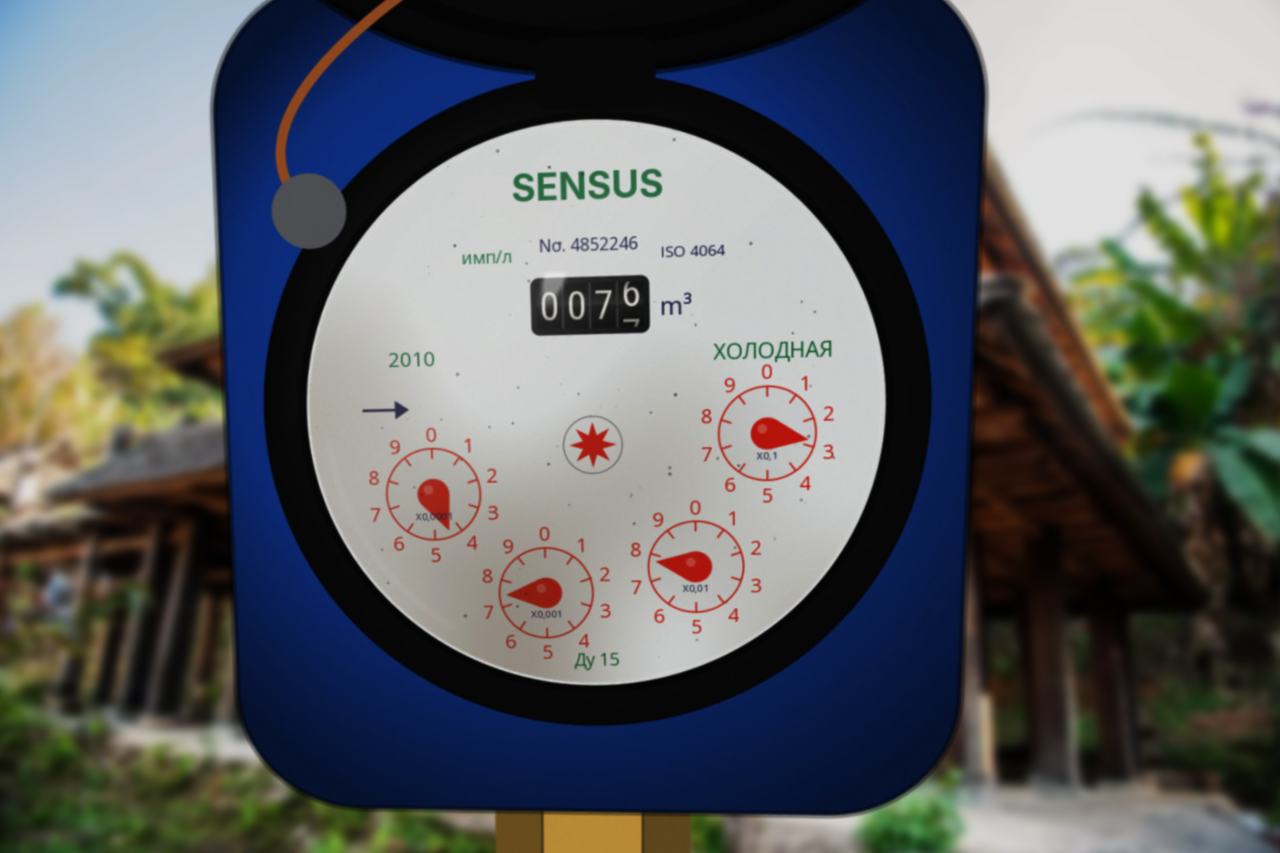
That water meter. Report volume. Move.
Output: 76.2774 m³
